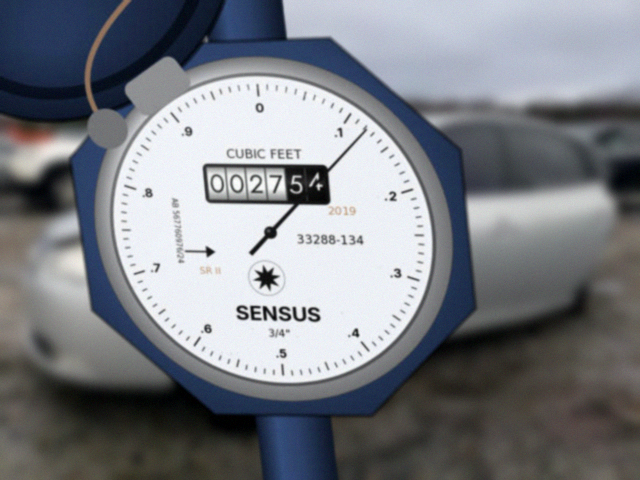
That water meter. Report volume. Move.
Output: 2754.12 ft³
